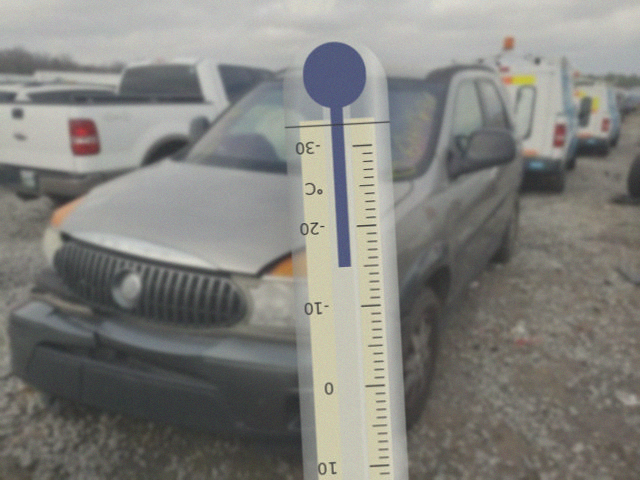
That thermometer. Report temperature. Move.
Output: -15 °C
